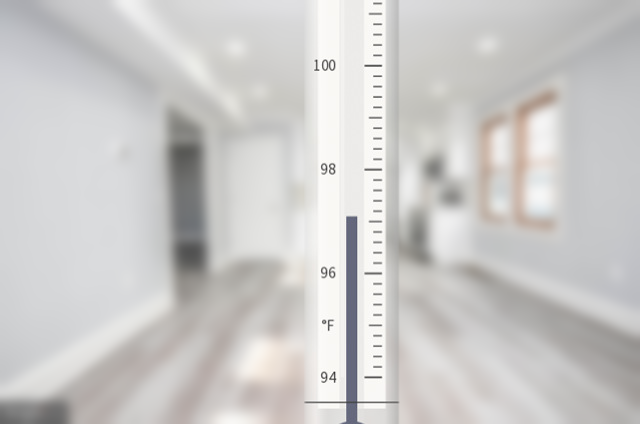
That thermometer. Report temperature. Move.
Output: 97.1 °F
